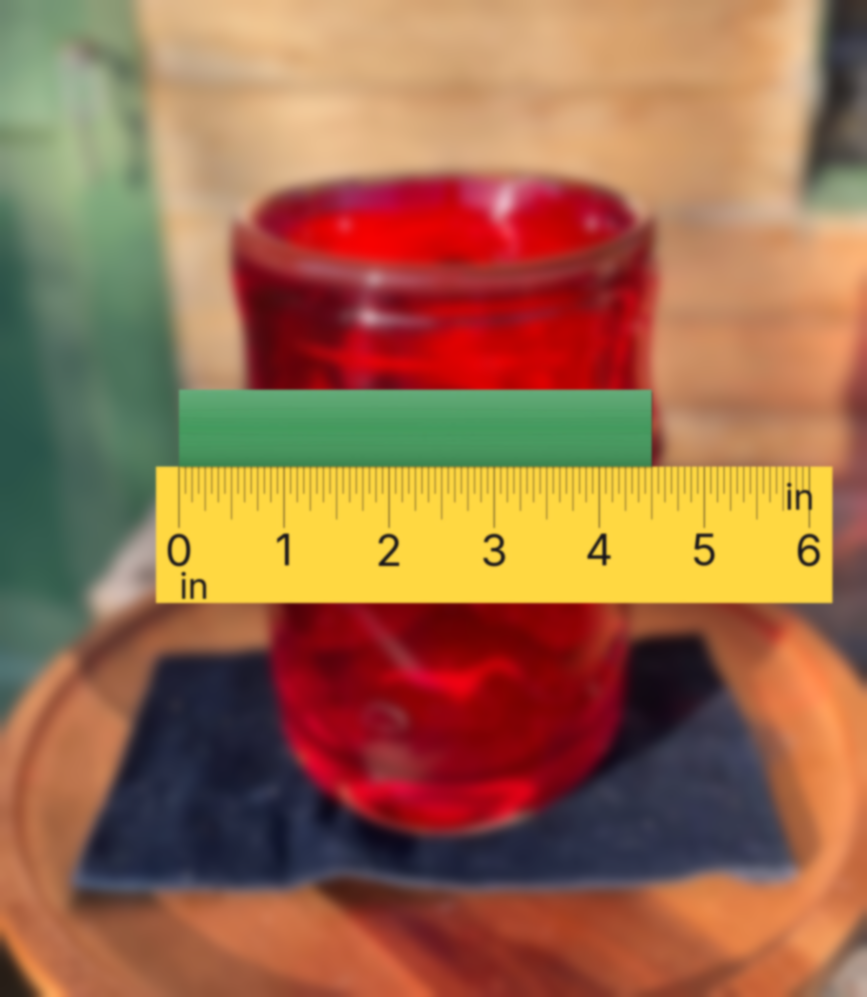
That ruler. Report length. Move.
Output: 4.5 in
